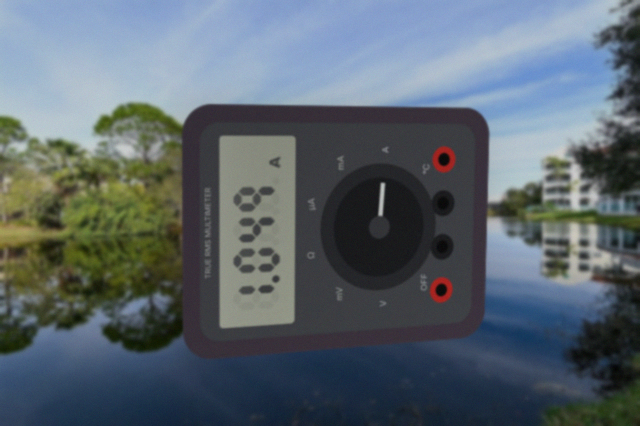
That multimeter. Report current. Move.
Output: 1.049 A
